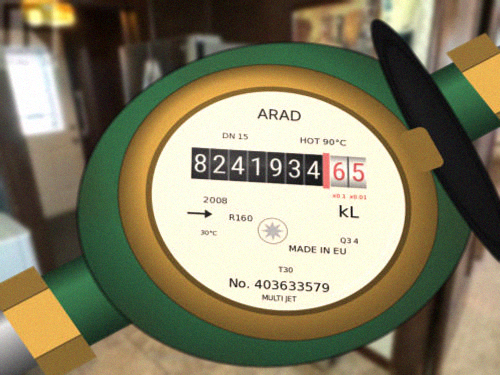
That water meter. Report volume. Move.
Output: 8241934.65 kL
